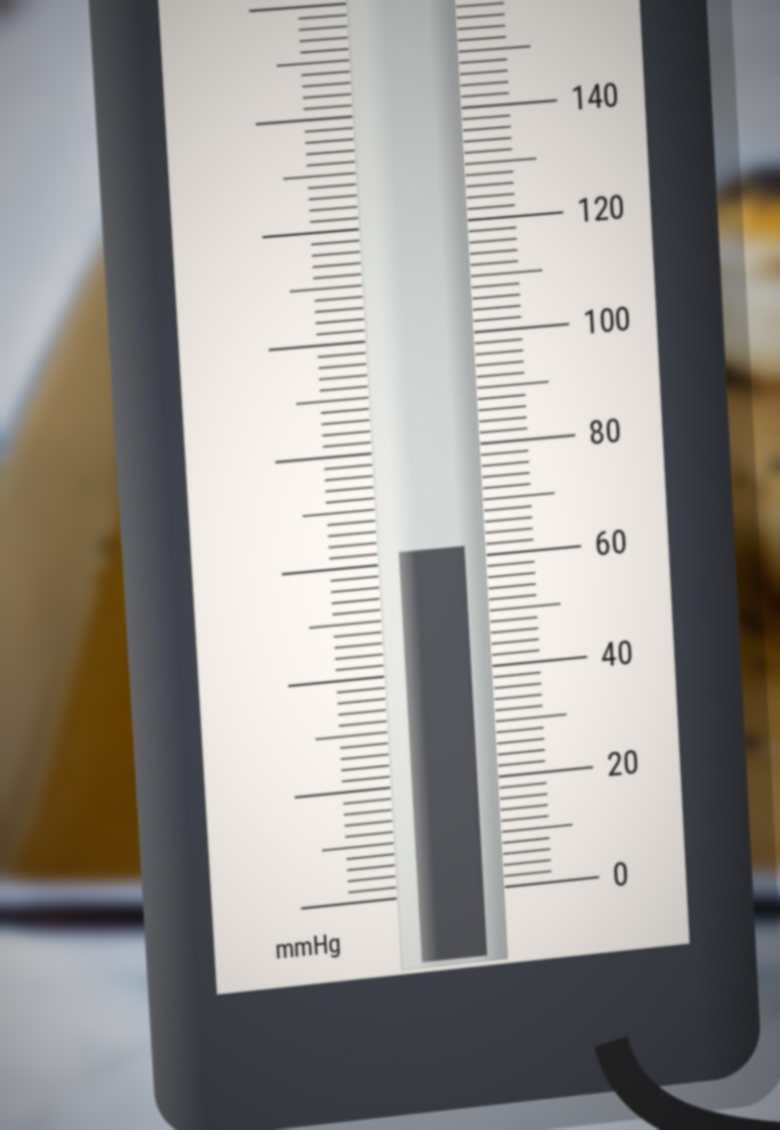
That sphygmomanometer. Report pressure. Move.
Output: 62 mmHg
